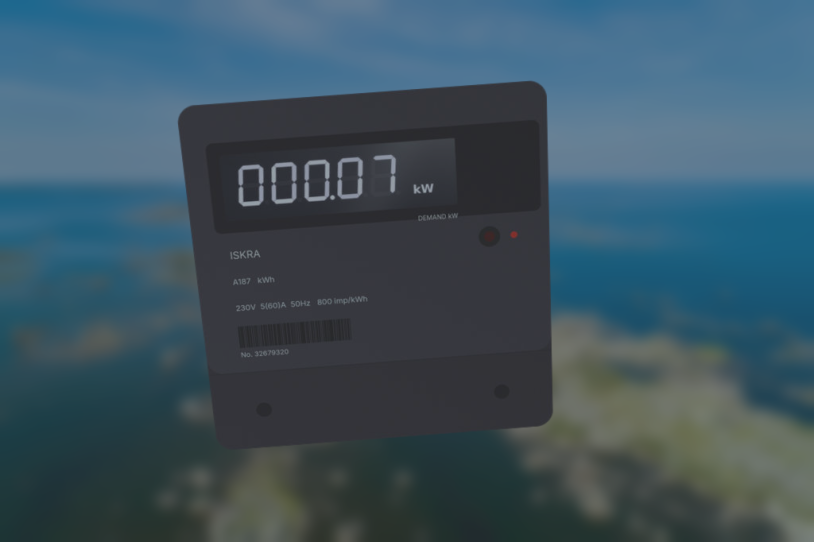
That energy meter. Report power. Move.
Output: 0.07 kW
